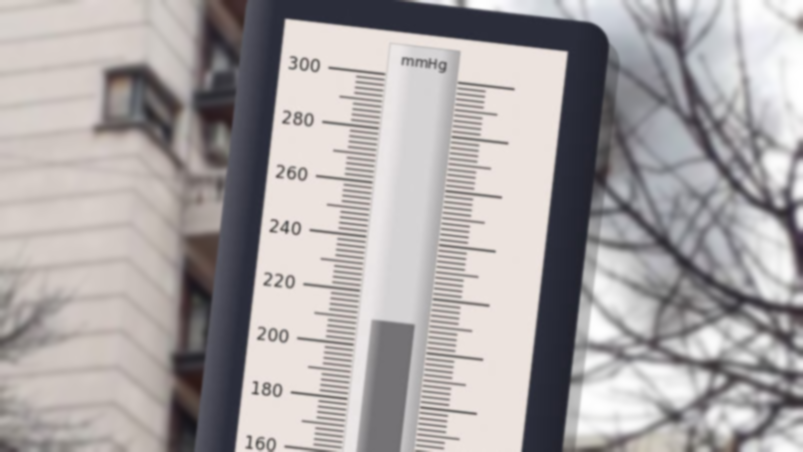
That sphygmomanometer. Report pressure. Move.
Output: 210 mmHg
